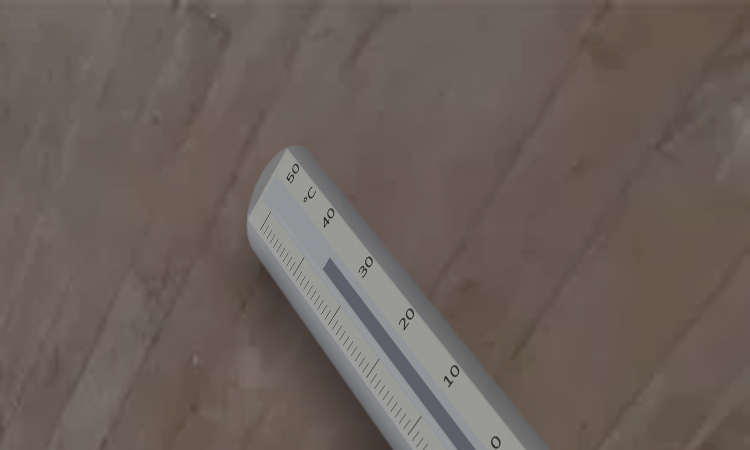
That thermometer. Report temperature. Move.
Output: 36 °C
